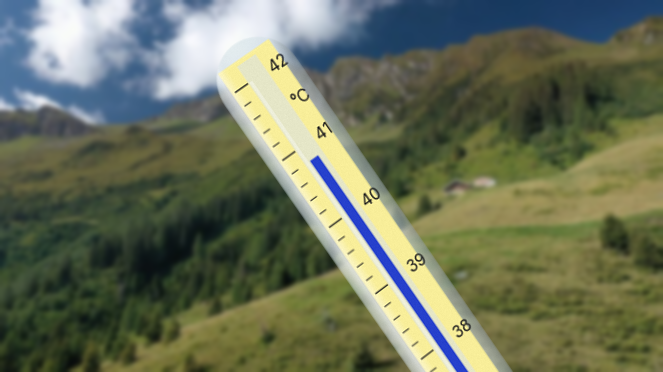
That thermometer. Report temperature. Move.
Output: 40.8 °C
